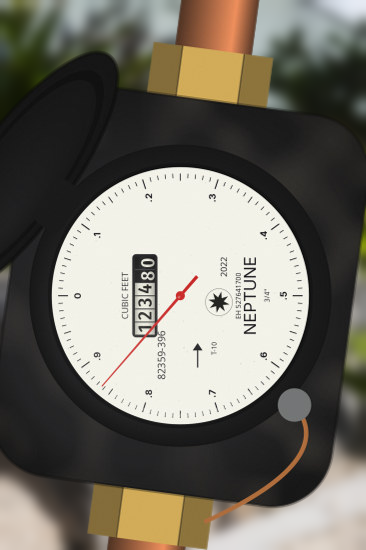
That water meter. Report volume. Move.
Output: 123479.86 ft³
